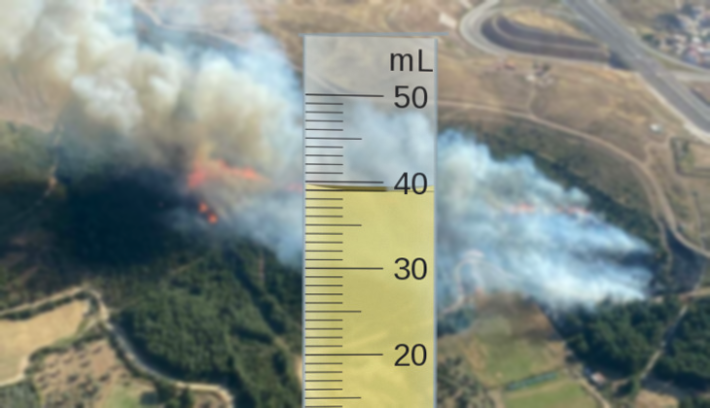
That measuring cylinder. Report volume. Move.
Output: 39 mL
